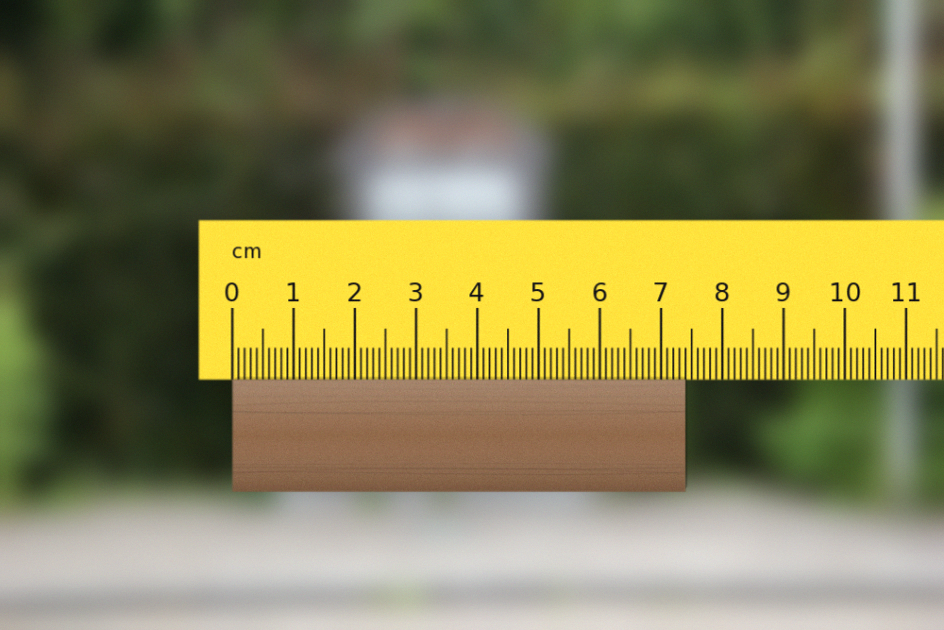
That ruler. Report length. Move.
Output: 7.4 cm
